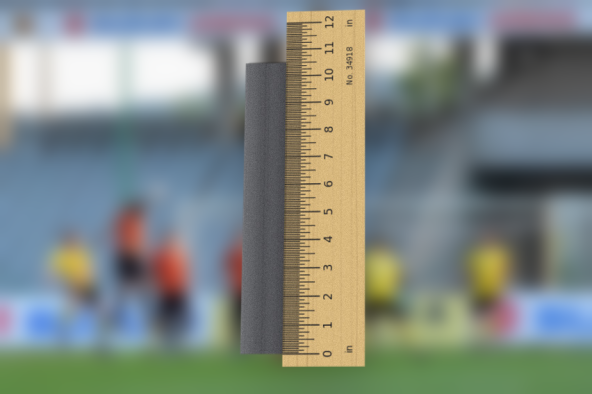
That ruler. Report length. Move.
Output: 10.5 in
